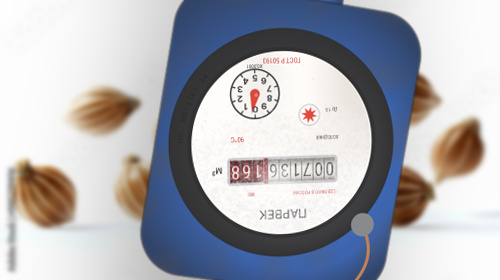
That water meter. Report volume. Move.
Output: 7136.1680 m³
